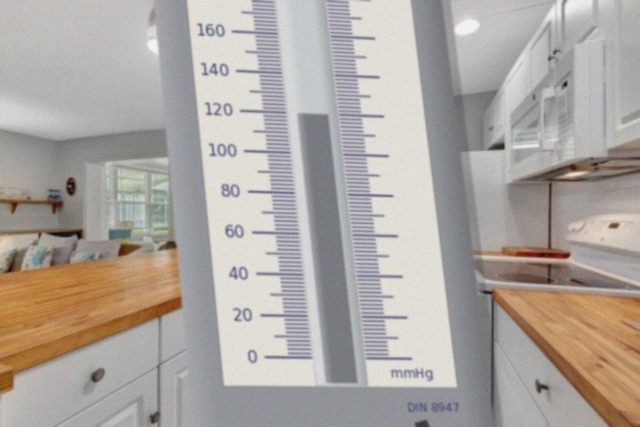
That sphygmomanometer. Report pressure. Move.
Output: 120 mmHg
